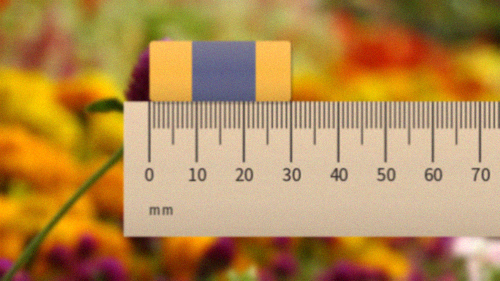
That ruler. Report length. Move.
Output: 30 mm
